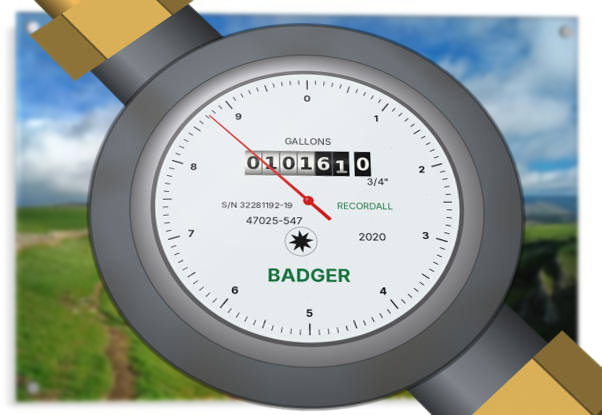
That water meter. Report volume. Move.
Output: 101608.7 gal
